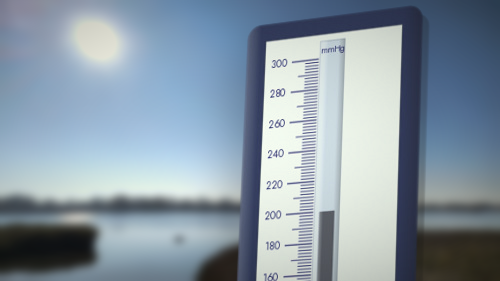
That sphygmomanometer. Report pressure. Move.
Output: 200 mmHg
